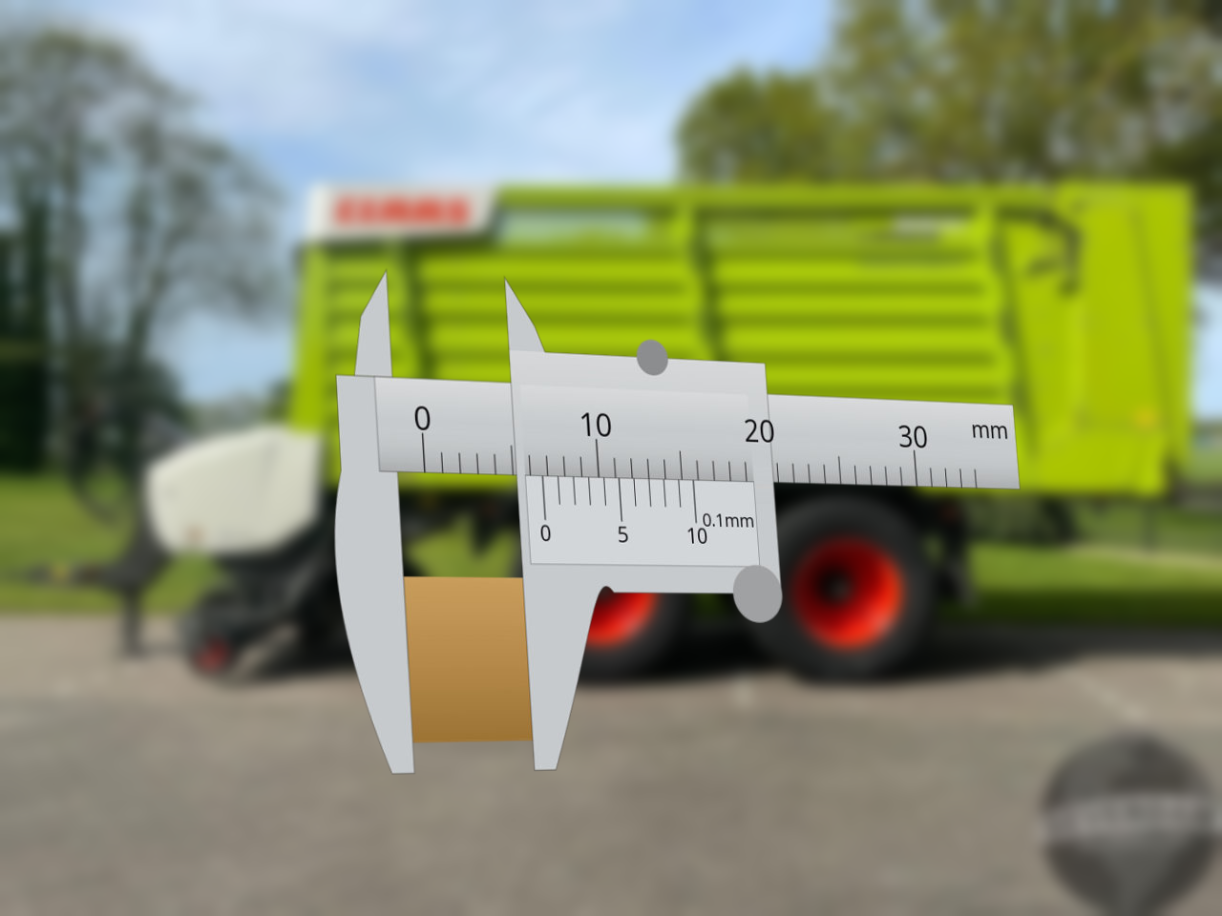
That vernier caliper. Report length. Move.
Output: 6.7 mm
